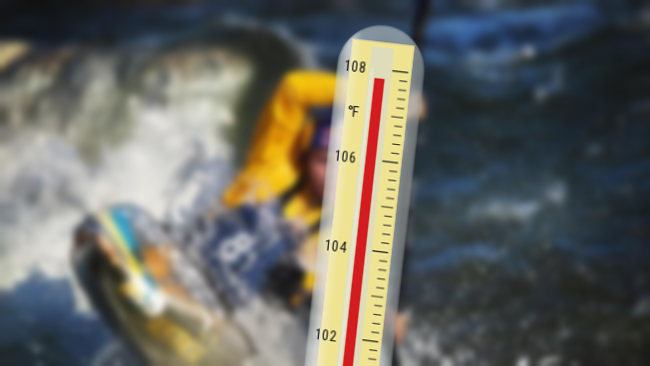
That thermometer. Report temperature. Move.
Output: 107.8 °F
